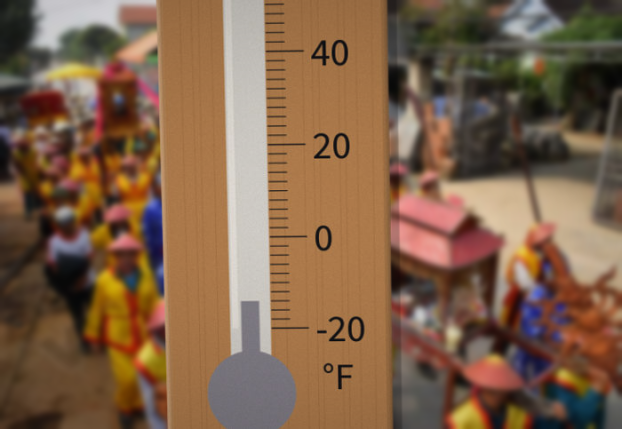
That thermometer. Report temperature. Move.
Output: -14 °F
